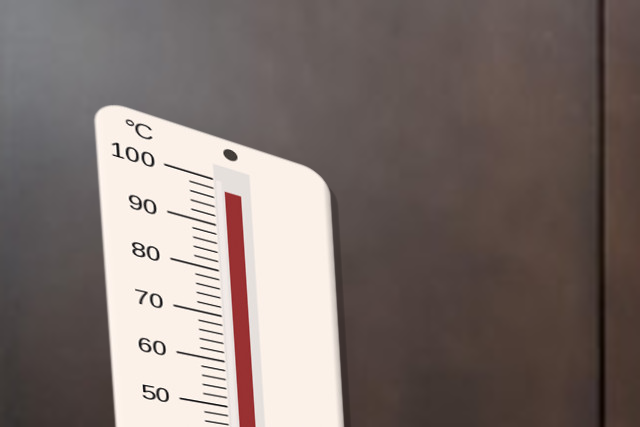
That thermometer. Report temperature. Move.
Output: 98 °C
